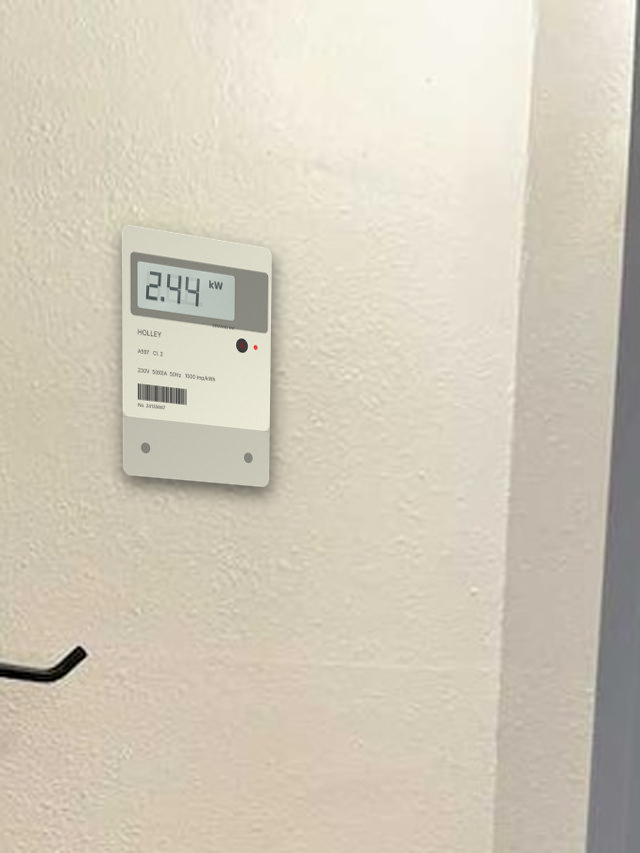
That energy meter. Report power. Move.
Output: 2.44 kW
